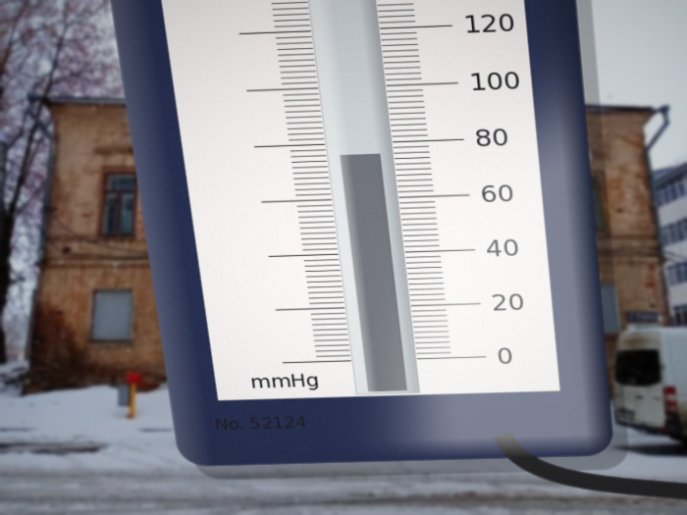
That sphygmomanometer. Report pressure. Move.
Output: 76 mmHg
